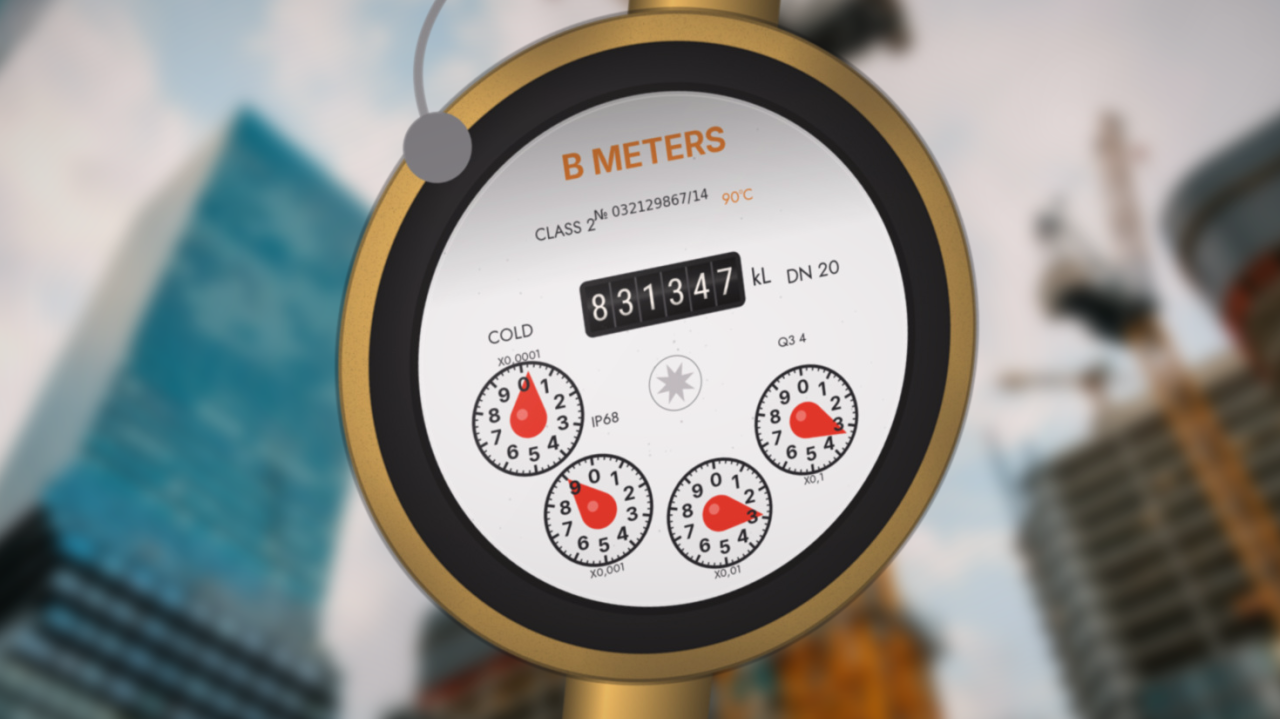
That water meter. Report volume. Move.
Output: 831347.3290 kL
